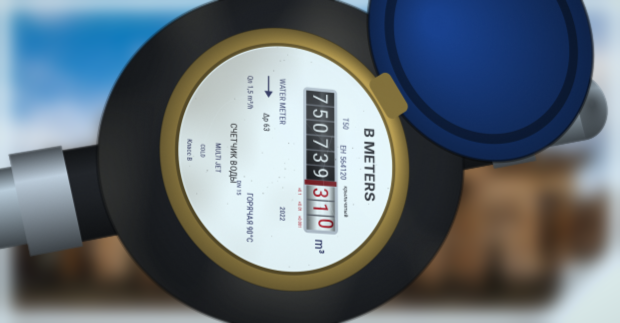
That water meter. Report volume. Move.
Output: 750739.310 m³
